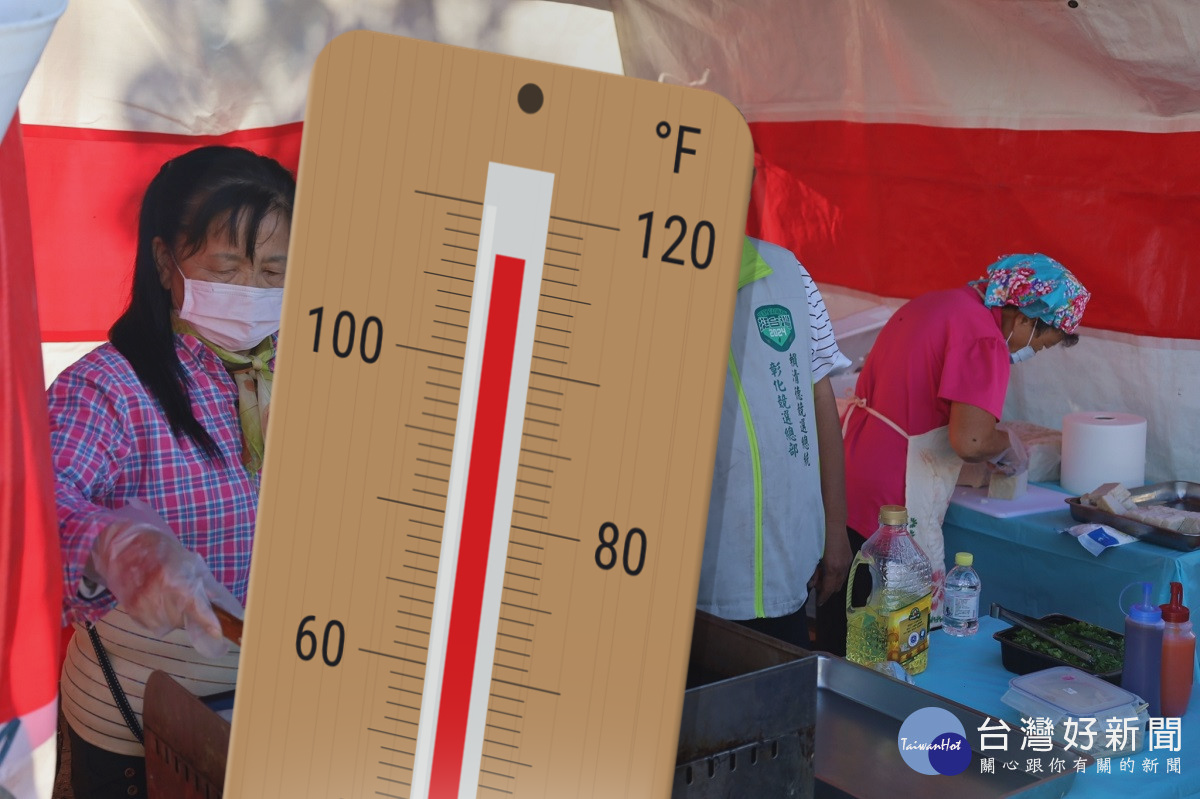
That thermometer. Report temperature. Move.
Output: 114 °F
